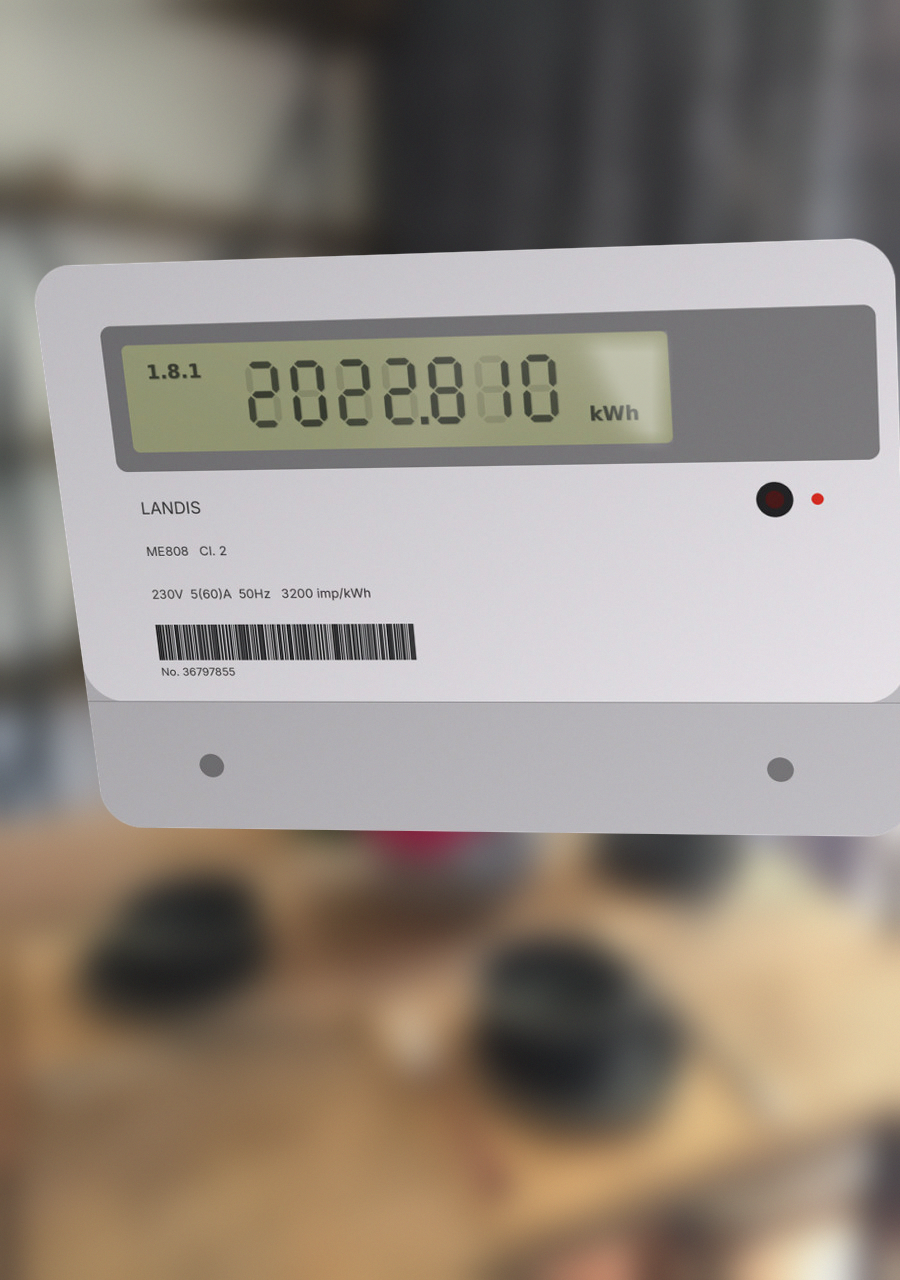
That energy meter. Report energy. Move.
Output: 2022.810 kWh
